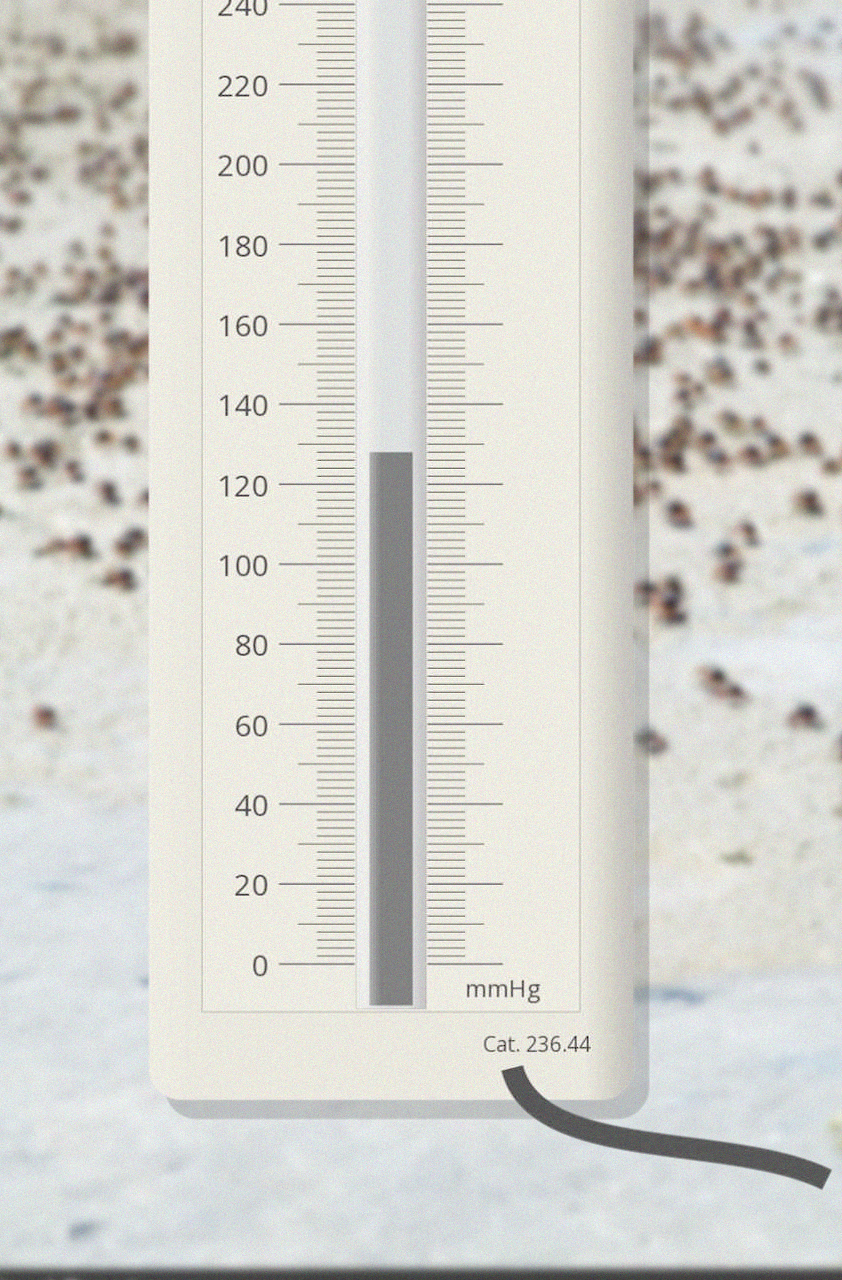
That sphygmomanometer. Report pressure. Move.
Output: 128 mmHg
